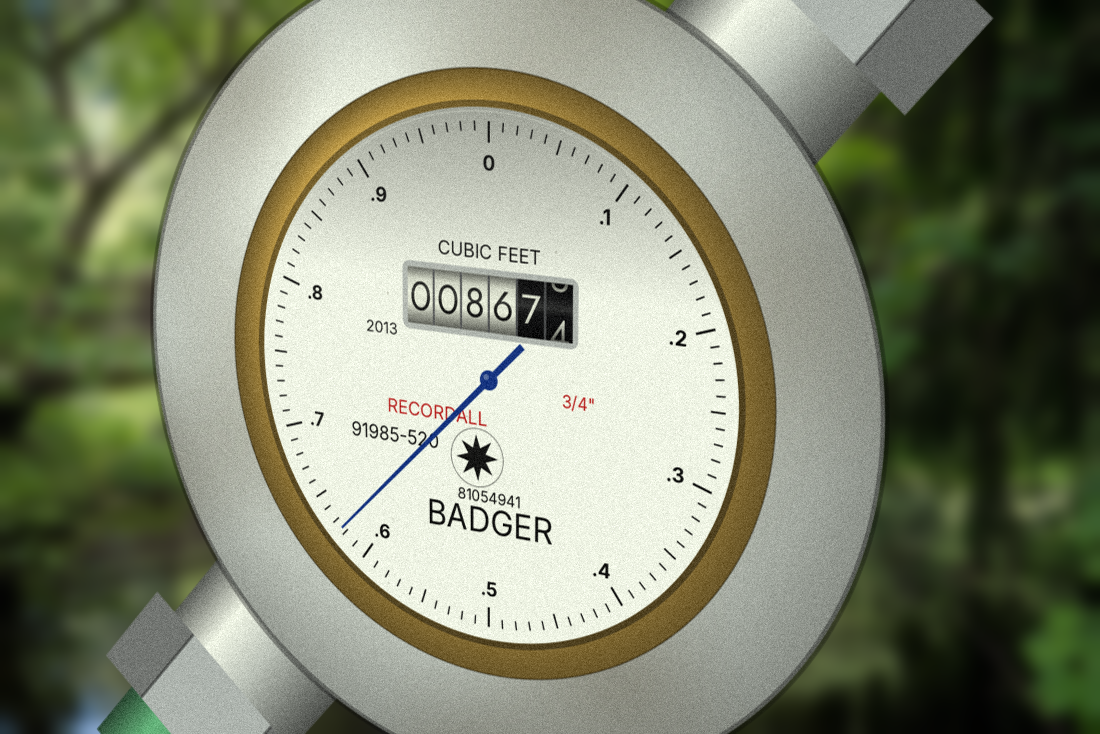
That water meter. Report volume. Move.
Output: 8673.62 ft³
